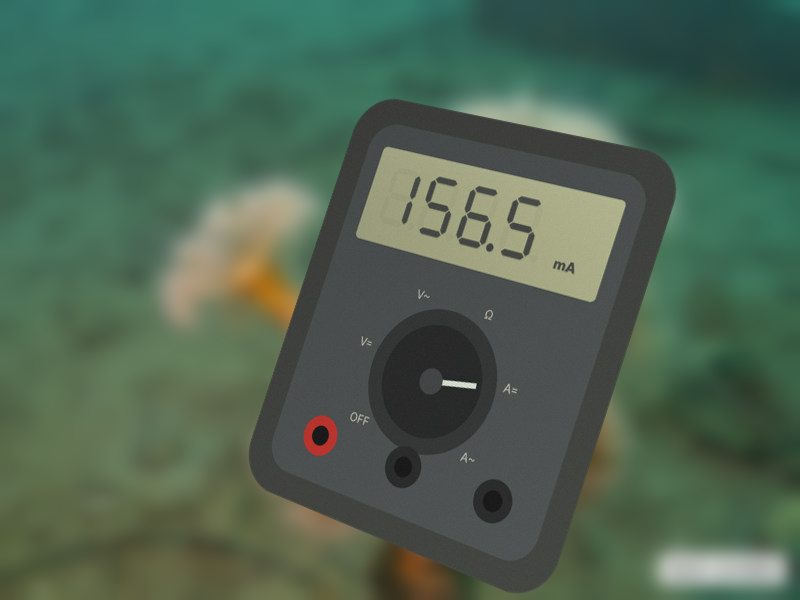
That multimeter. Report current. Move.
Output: 156.5 mA
